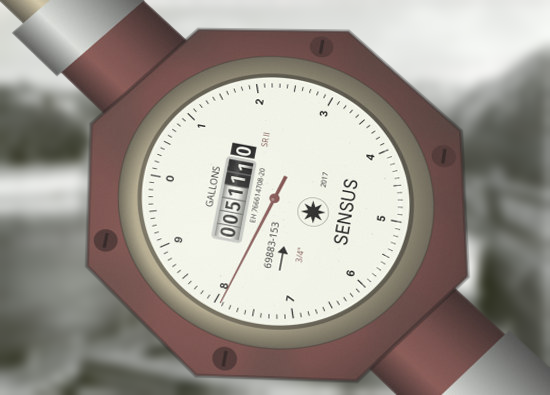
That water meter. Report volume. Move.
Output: 51107.9 gal
